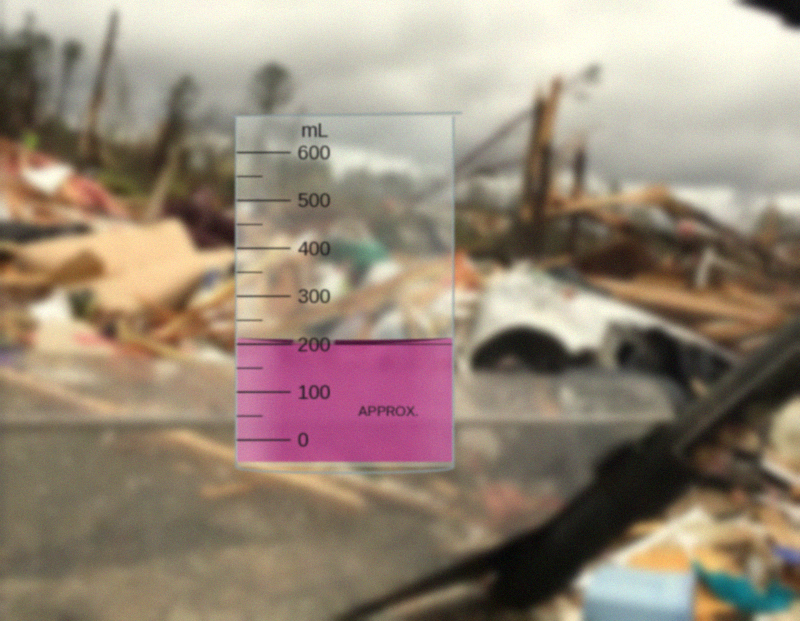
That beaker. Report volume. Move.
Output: 200 mL
